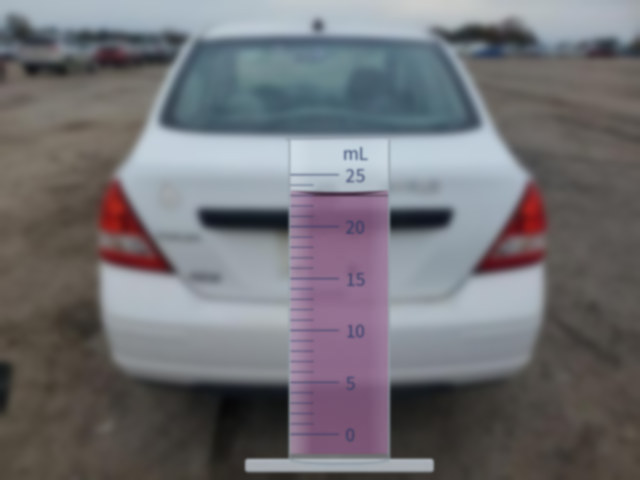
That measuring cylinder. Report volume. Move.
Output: 23 mL
